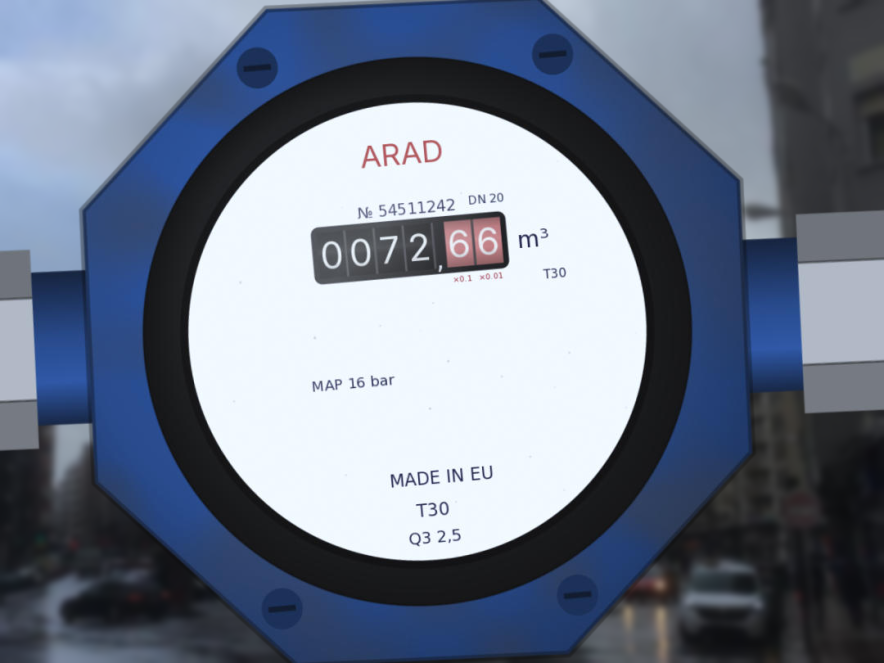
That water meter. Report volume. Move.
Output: 72.66 m³
